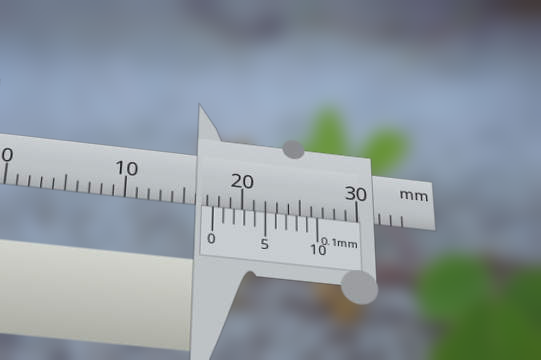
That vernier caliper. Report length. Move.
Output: 17.5 mm
